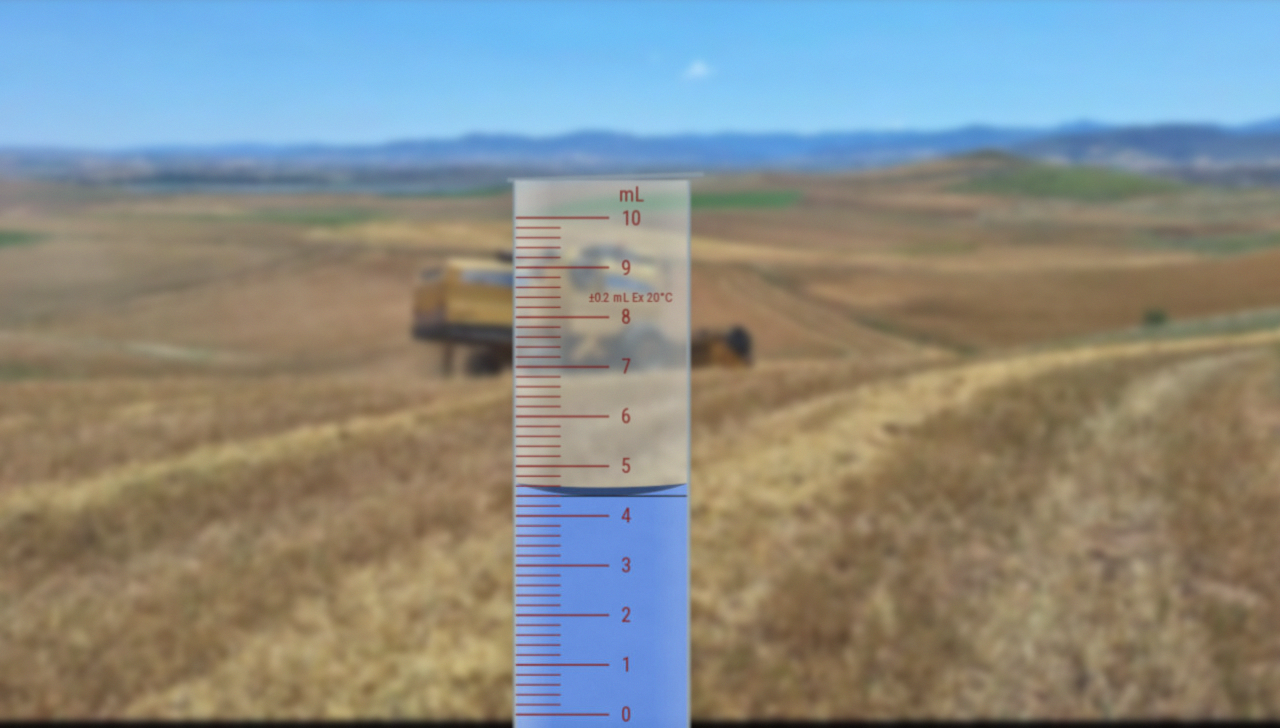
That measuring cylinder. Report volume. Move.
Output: 4.4 mL
